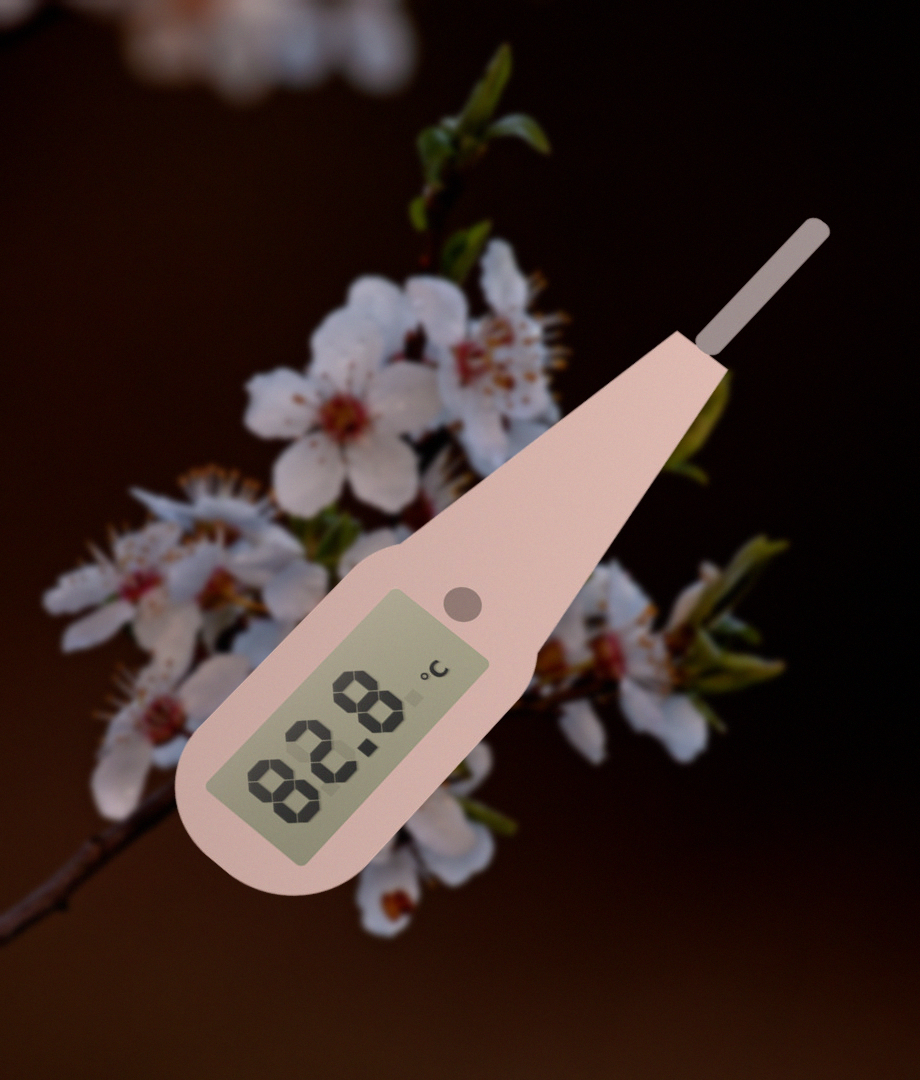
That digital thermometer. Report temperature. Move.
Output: 82.8 °C
